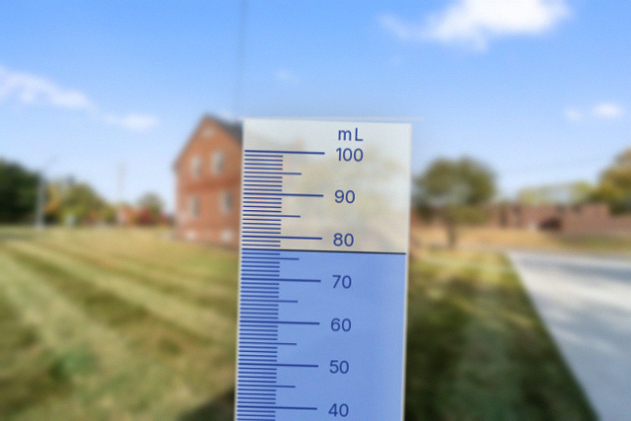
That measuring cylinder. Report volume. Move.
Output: 77 mL
